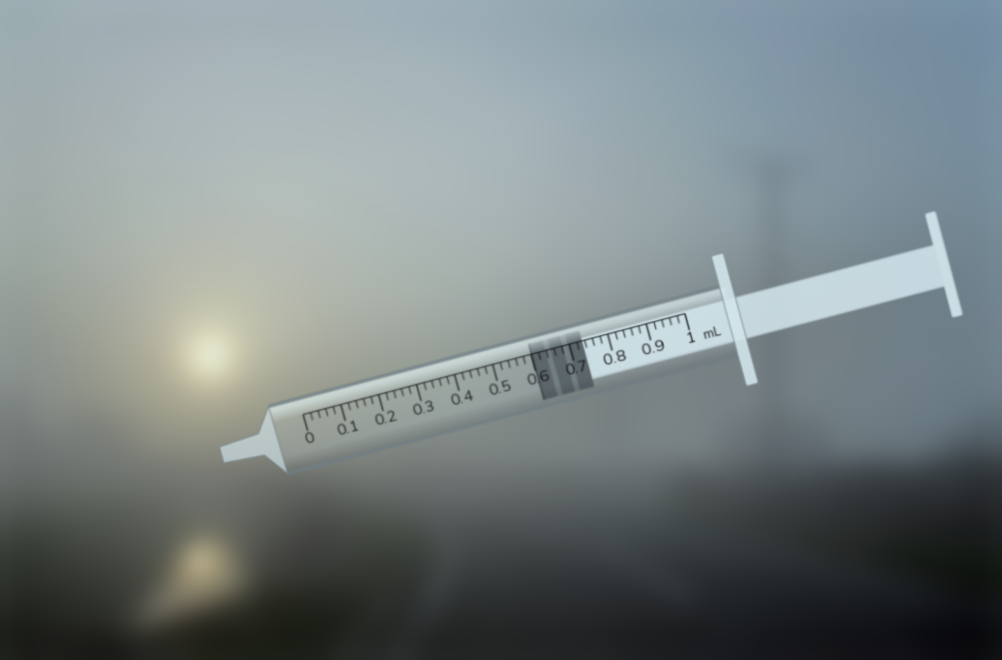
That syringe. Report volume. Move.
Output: 0.6 mL
